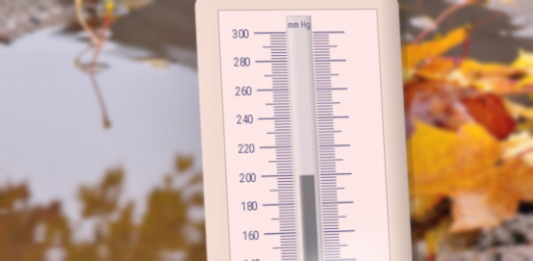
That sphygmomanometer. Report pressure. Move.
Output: 200 mmHg
